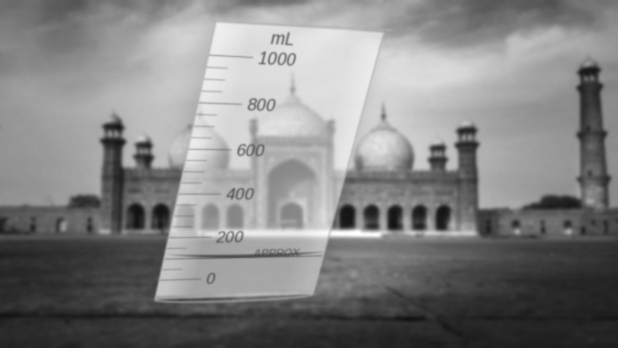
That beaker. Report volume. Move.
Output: 100 mL
